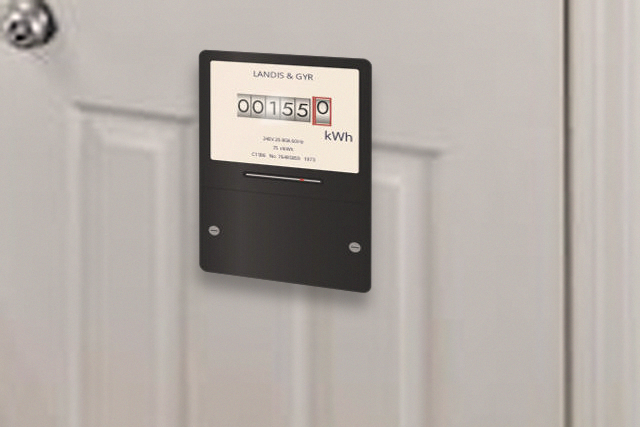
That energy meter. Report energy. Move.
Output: 155.0 kWh
